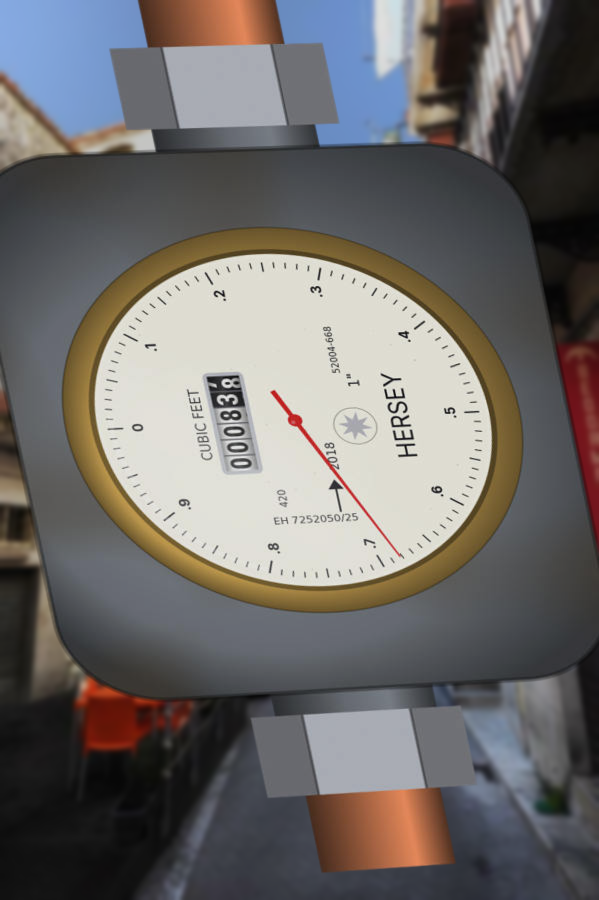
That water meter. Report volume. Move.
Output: 837.68 ft³
